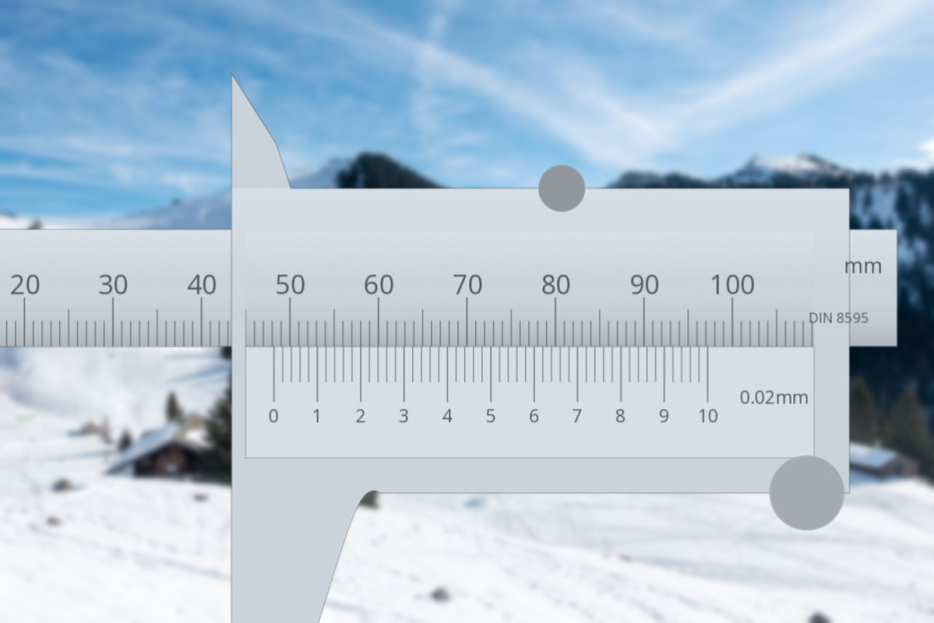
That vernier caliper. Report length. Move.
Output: 48.2 mm
